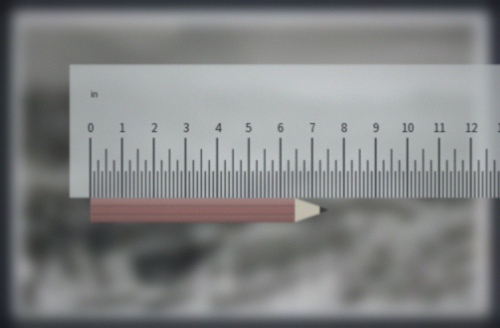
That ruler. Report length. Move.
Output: 7.5 in
